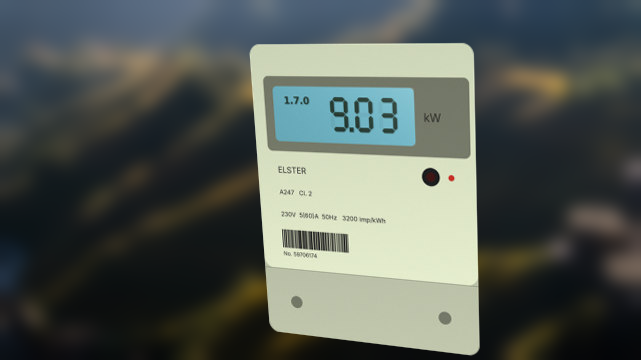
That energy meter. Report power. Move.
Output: 9.03 kW
